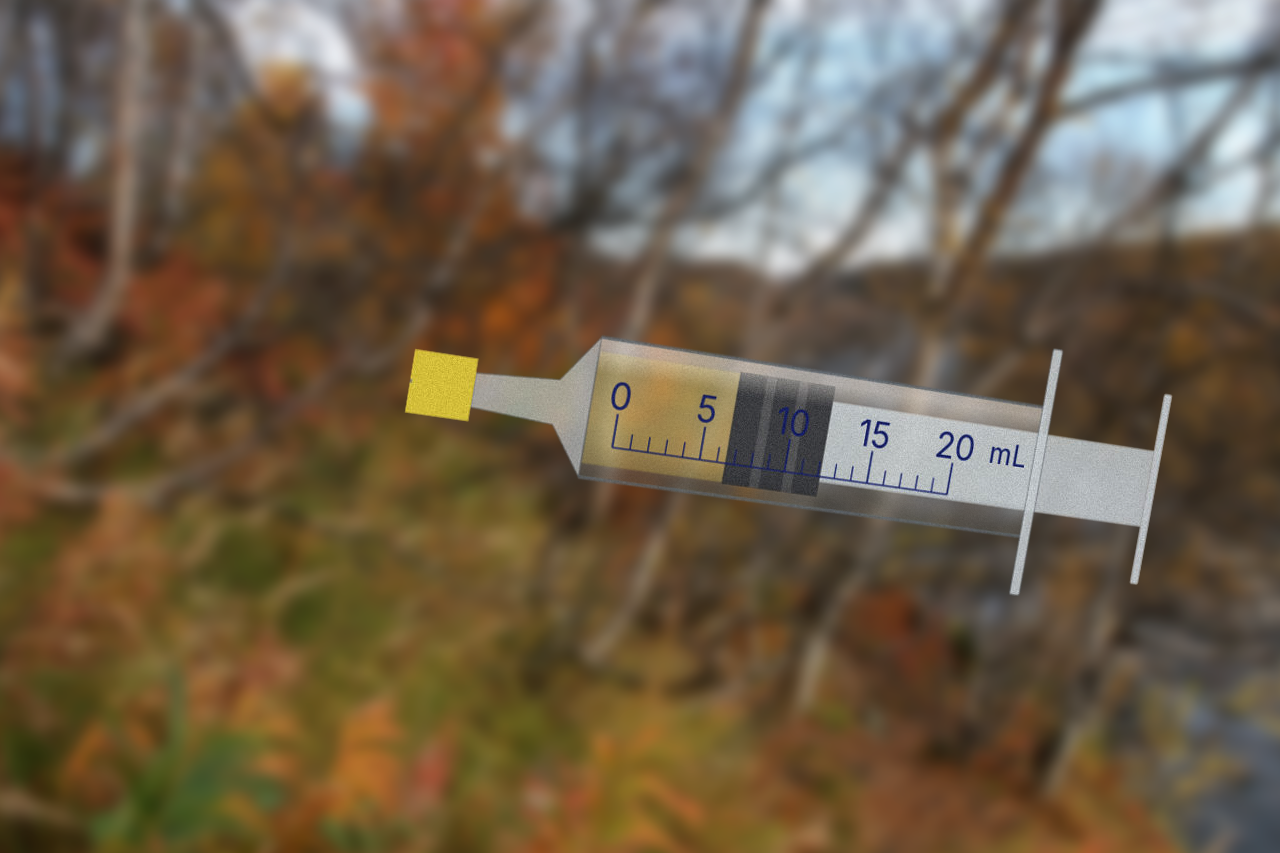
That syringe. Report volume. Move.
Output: 6.5 mL
